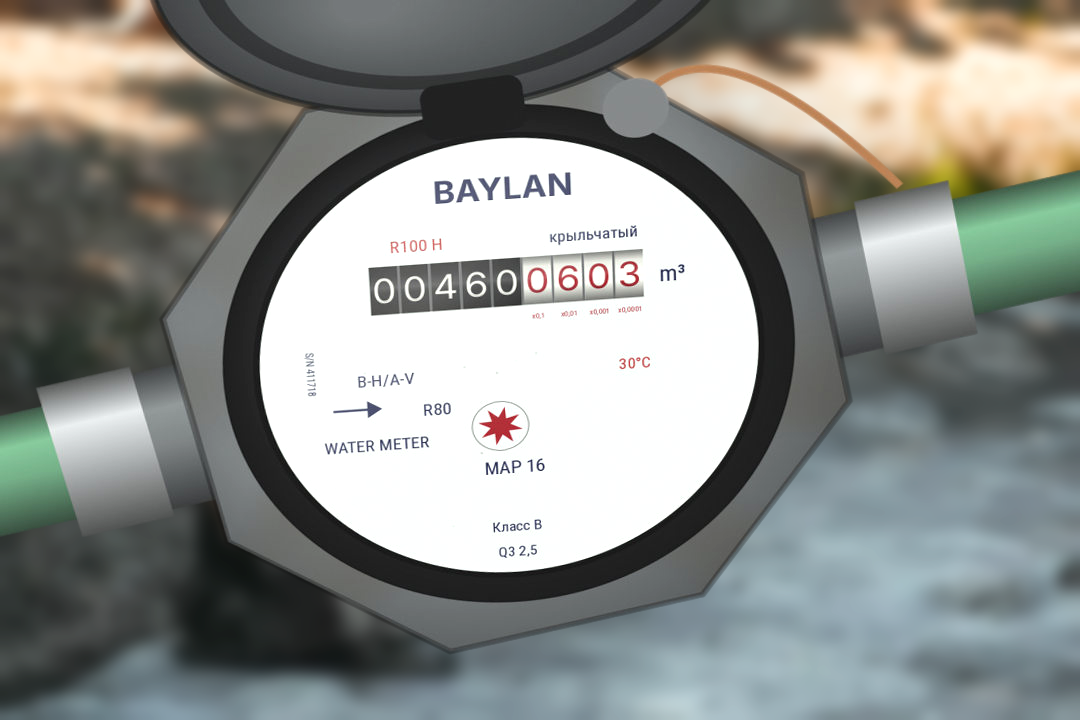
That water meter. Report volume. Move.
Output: 460.0603 m³
